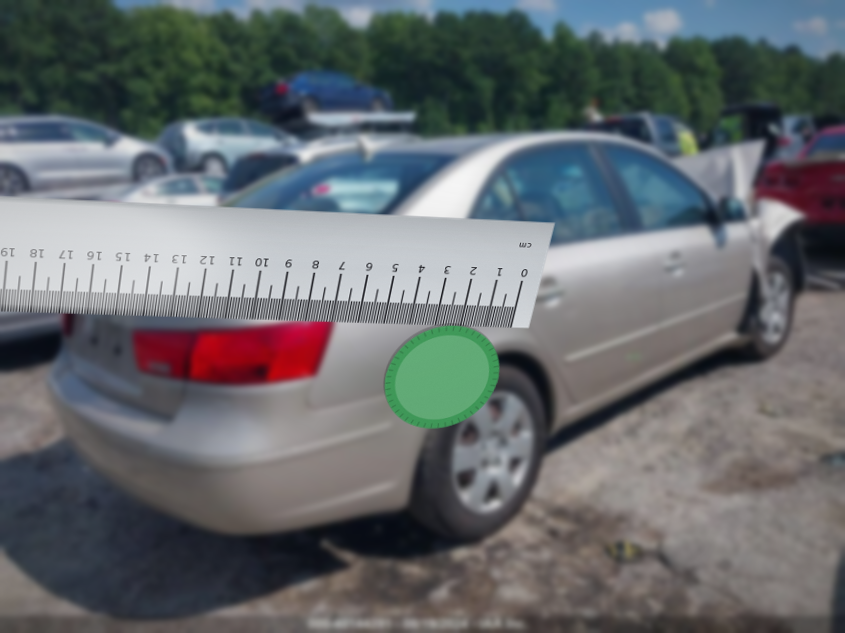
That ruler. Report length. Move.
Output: 4.5 cm
